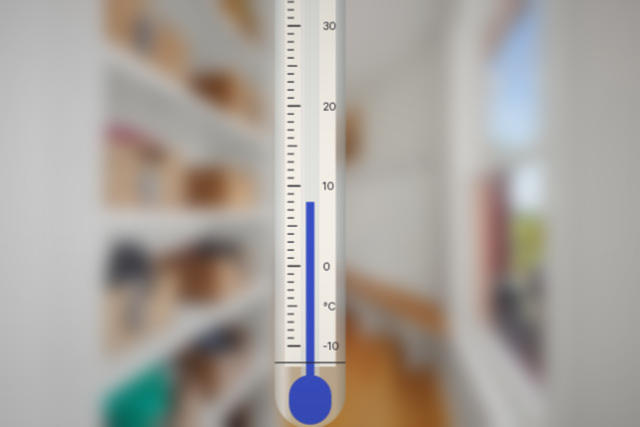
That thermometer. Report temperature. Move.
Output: 8 °C
